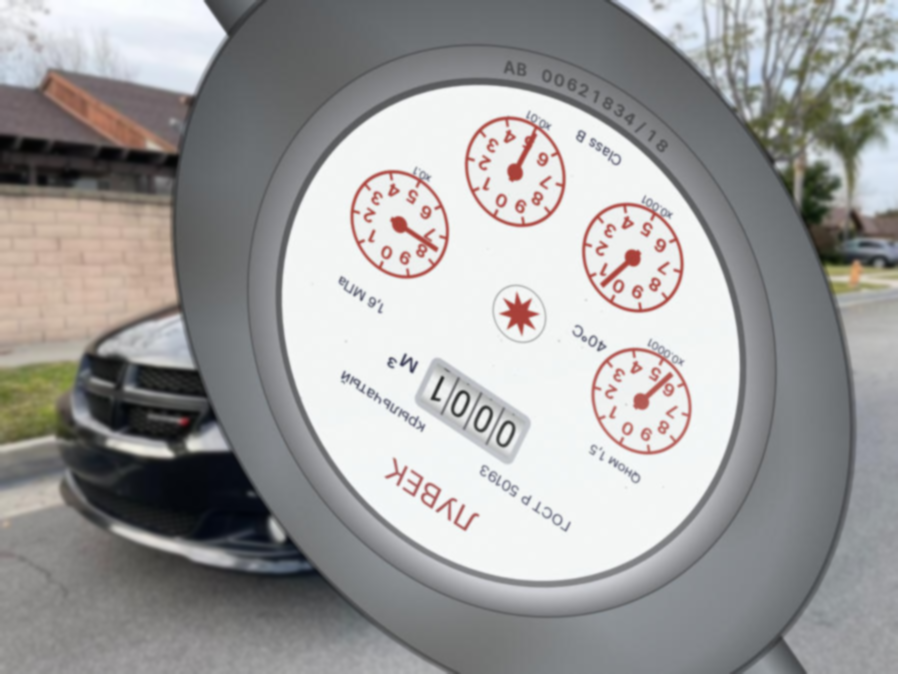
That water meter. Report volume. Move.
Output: 1.7505 m³
